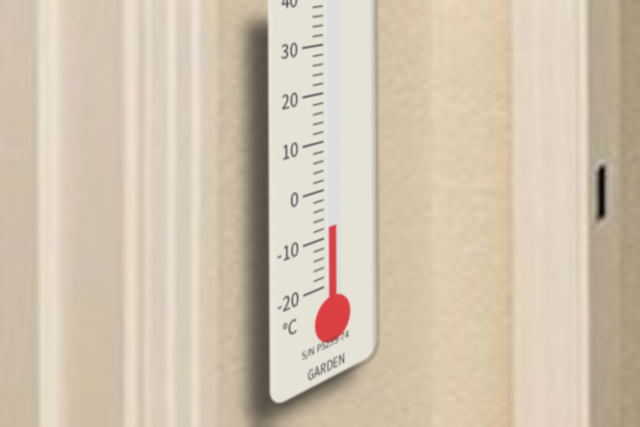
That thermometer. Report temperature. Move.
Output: -8 °C
